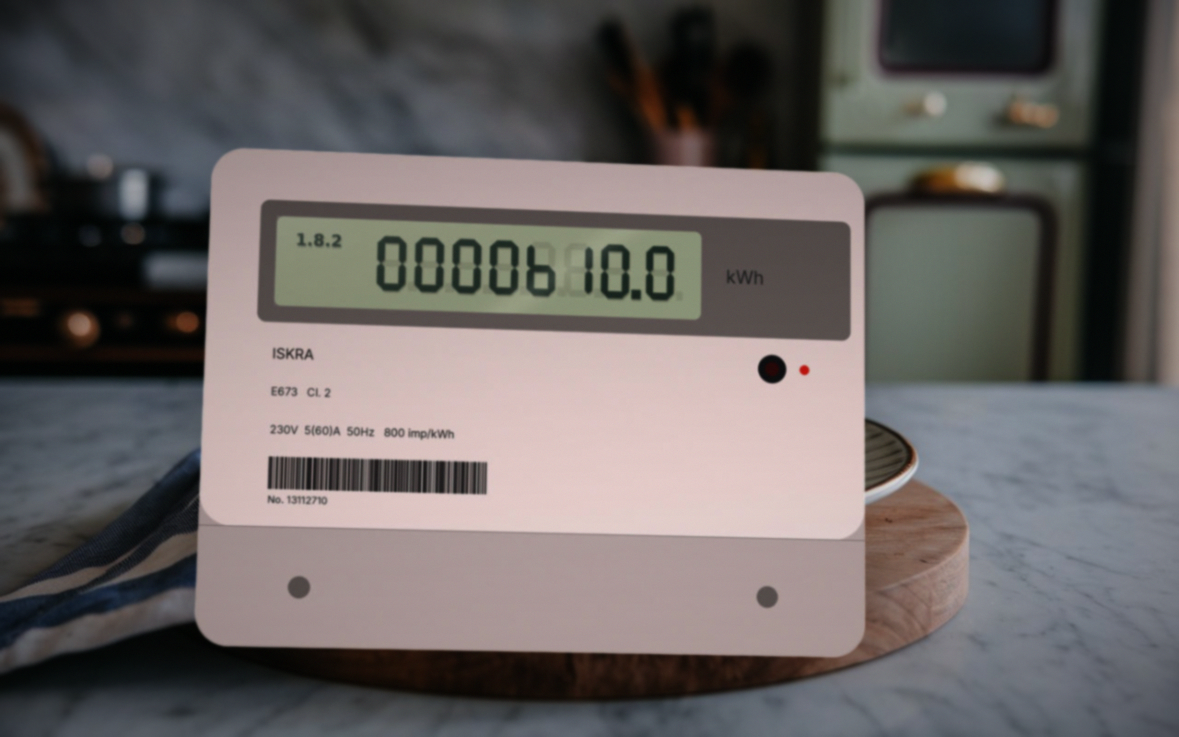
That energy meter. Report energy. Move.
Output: 610.0 kWh
